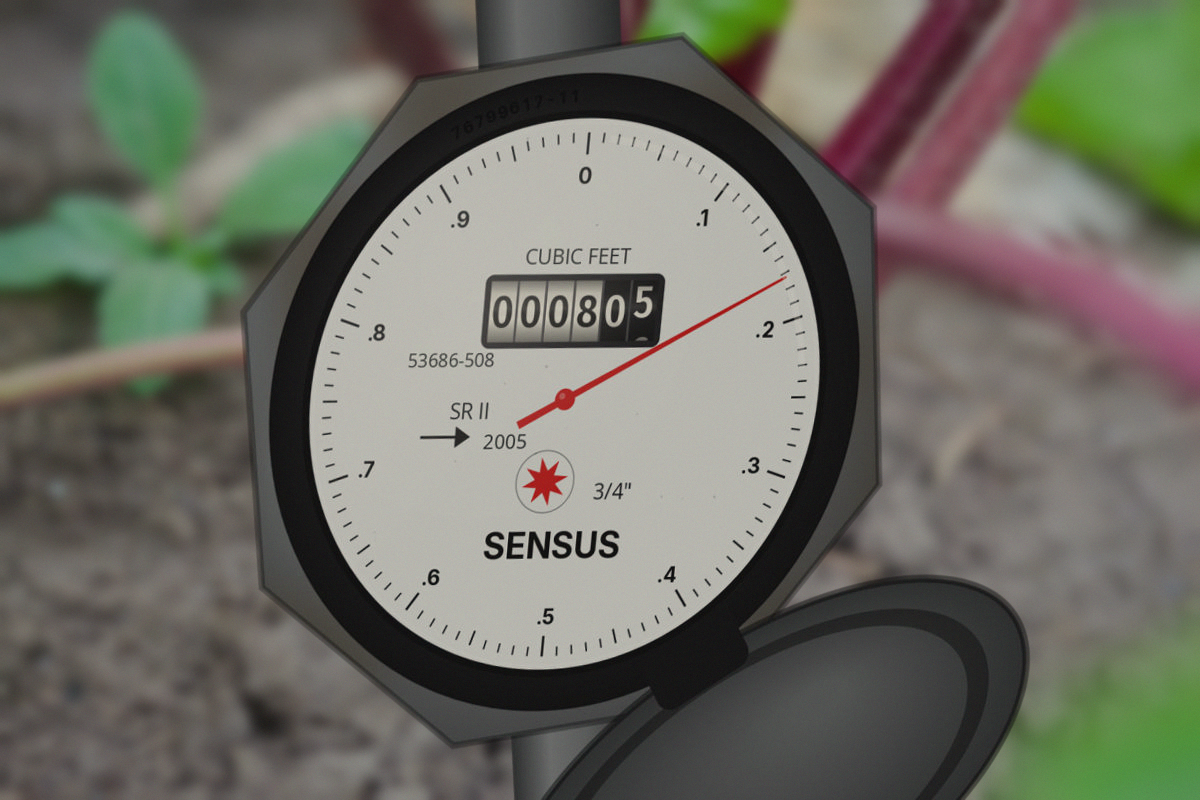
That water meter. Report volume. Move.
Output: 805.17 ft³
